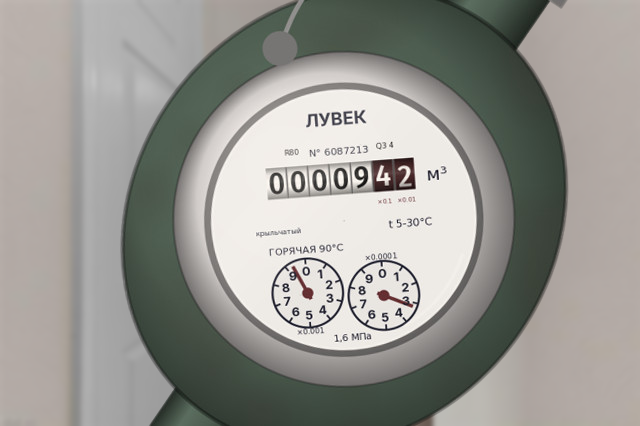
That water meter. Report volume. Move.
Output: 9.4193 m³
